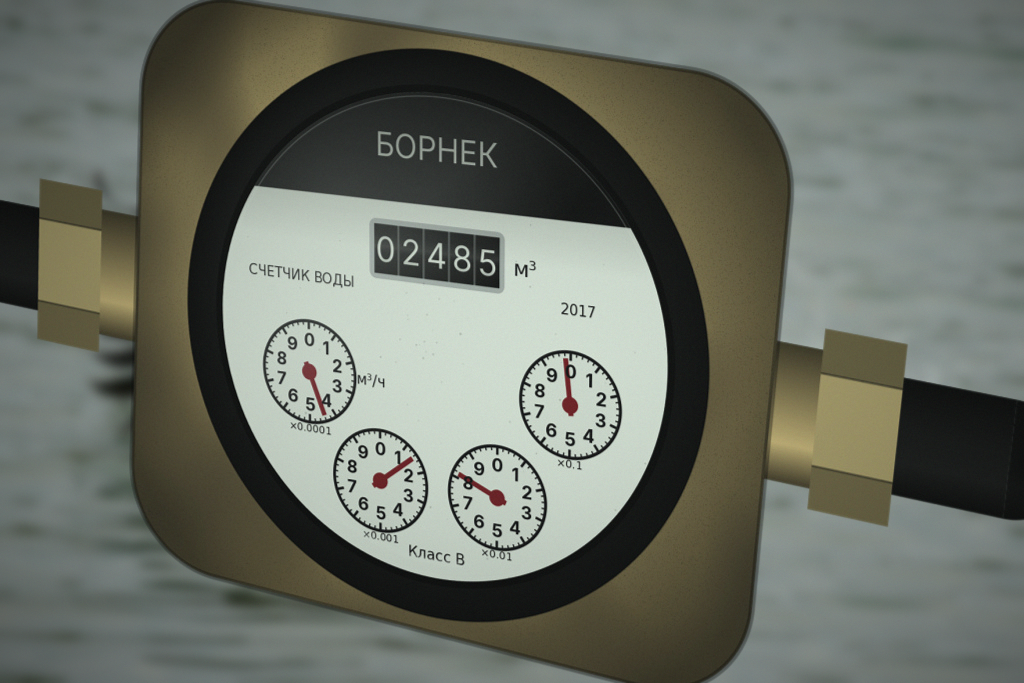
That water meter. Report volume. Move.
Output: 2484.9814 m³
